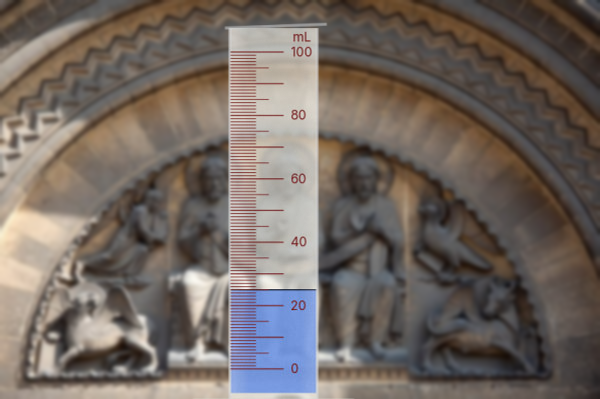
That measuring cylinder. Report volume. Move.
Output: 25 mL
